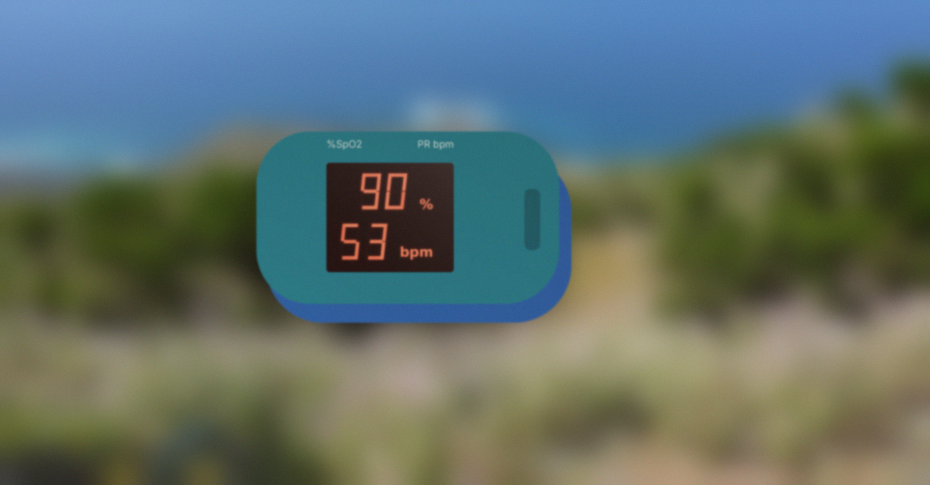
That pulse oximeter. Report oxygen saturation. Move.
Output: 90 %
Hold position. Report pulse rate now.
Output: 53 bpm
